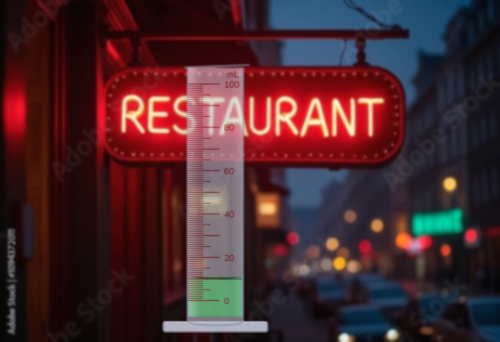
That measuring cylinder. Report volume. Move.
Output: 10 mL
